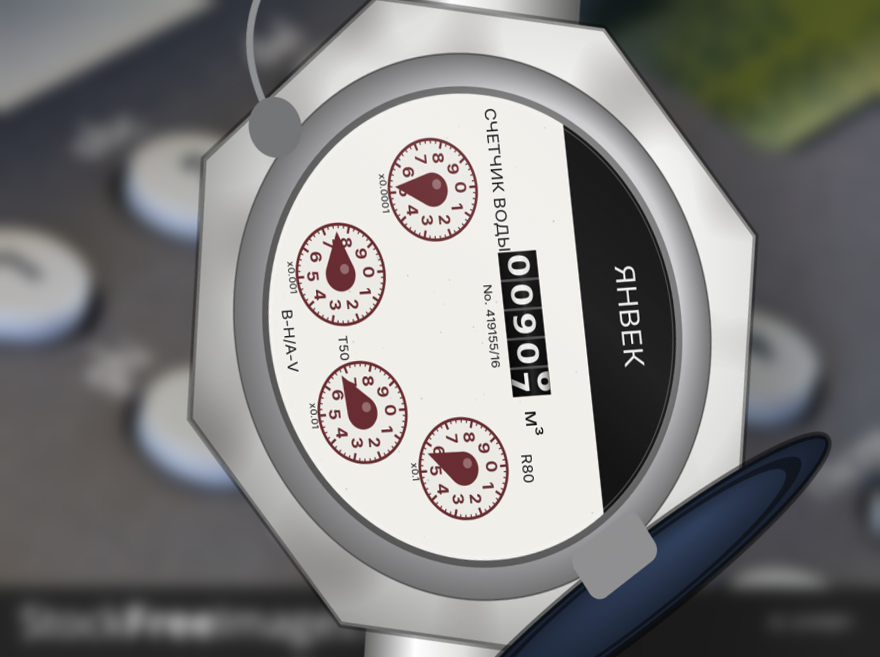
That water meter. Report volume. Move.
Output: 906.5675 m³
